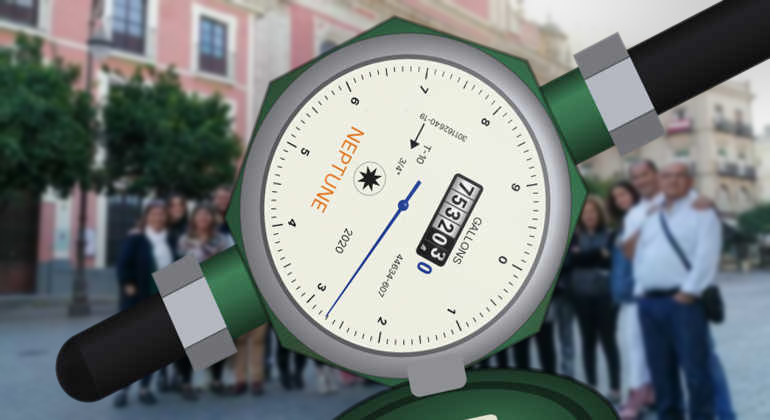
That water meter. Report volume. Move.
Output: 7532032.7 gal
